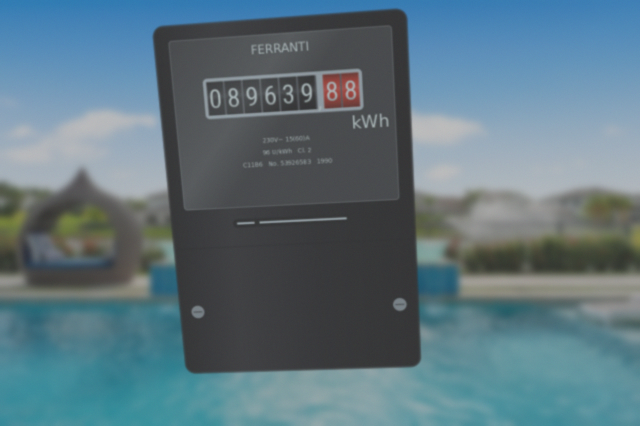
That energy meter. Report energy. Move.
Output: 89639.88 kWh
